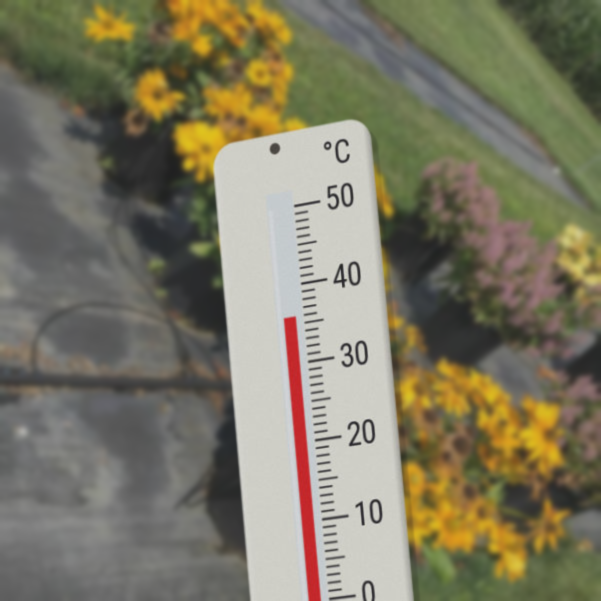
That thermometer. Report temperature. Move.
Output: 36 °C
